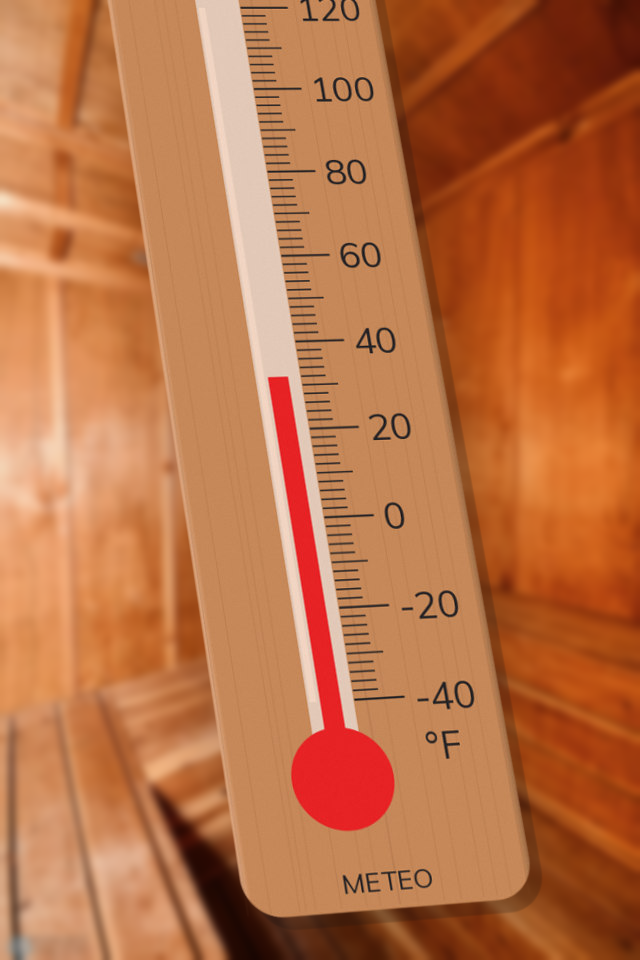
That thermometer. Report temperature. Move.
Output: 32 °F
